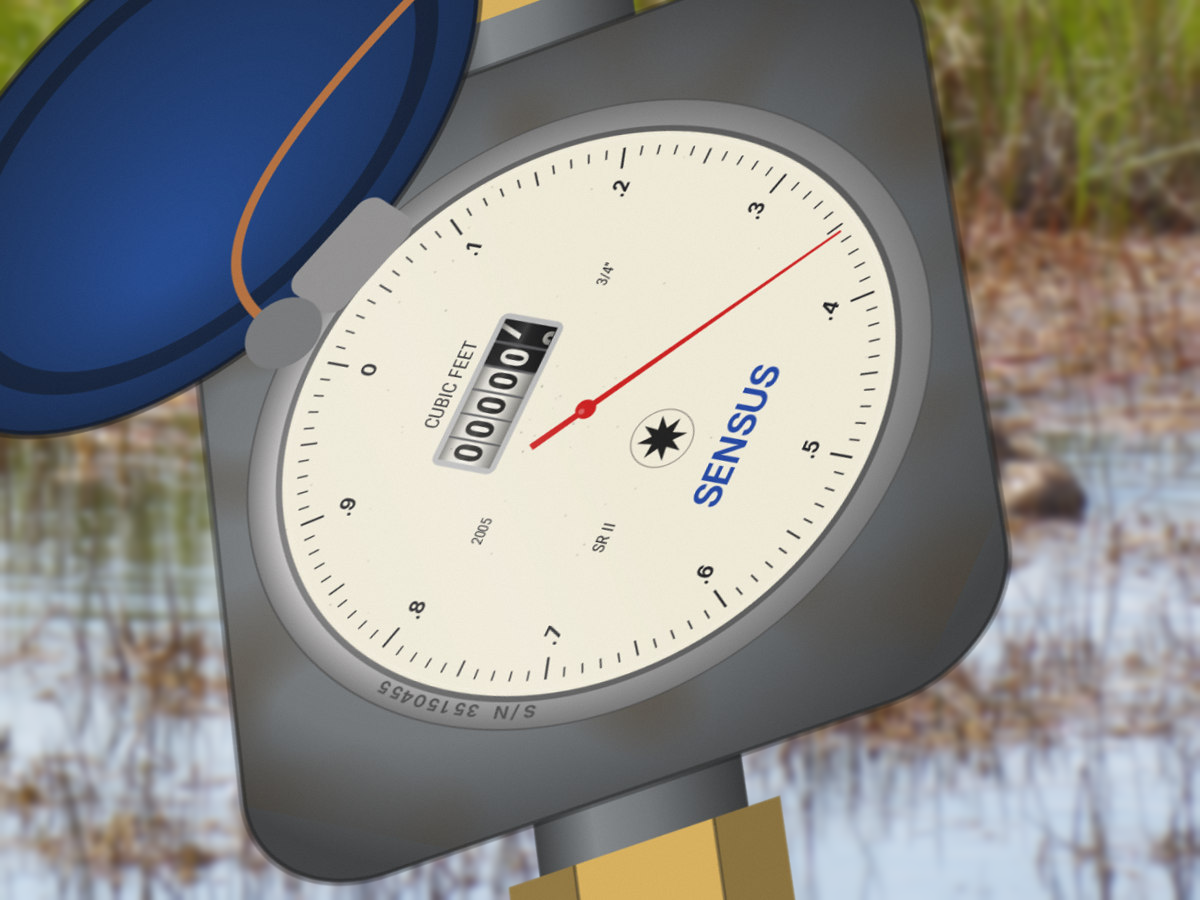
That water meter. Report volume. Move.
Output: 7.35 ft³
